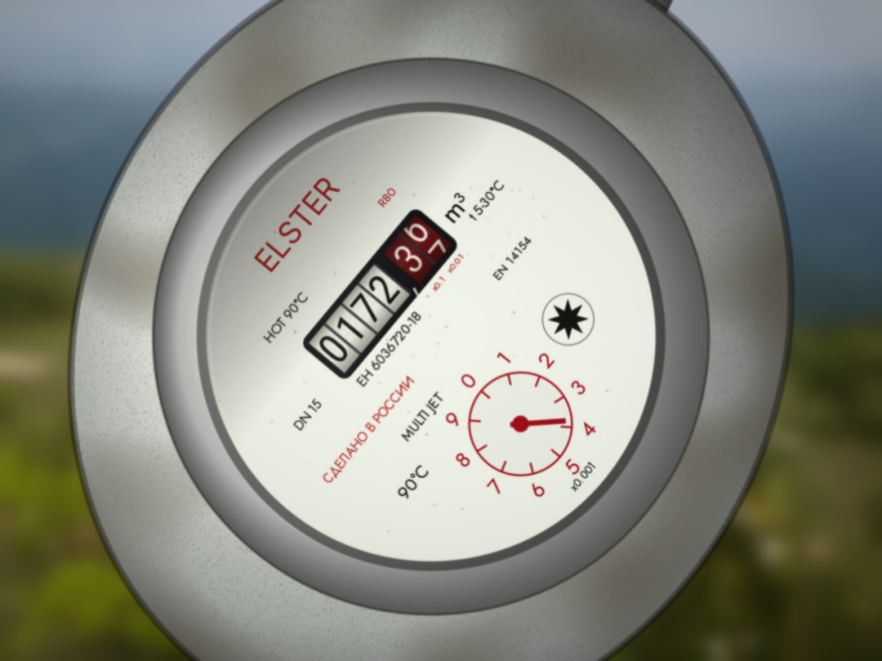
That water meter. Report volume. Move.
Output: 172.363 m³
